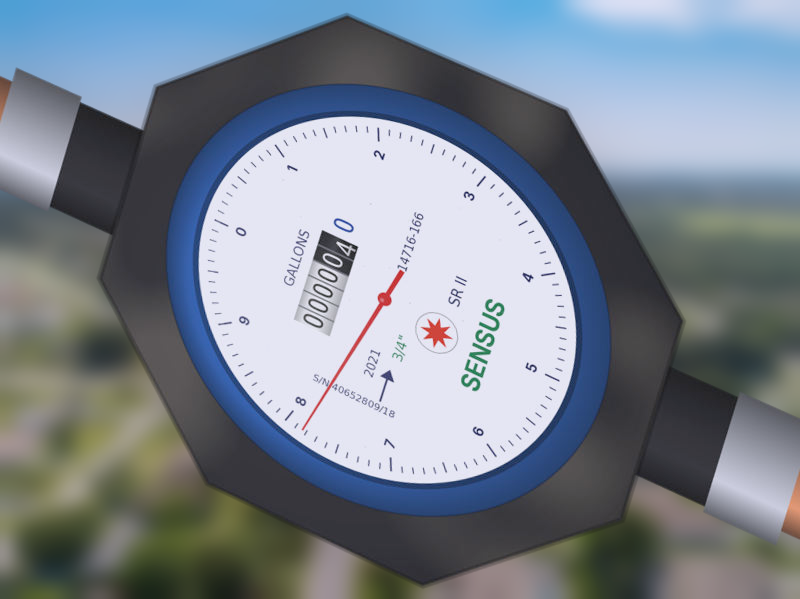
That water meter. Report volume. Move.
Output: 37.8 gal
